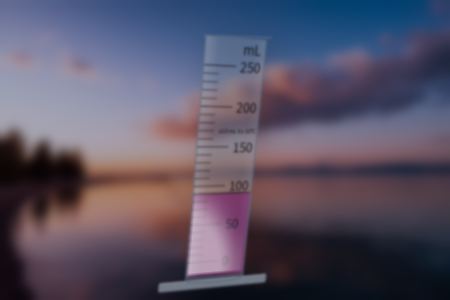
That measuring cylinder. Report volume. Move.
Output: 90 mL
